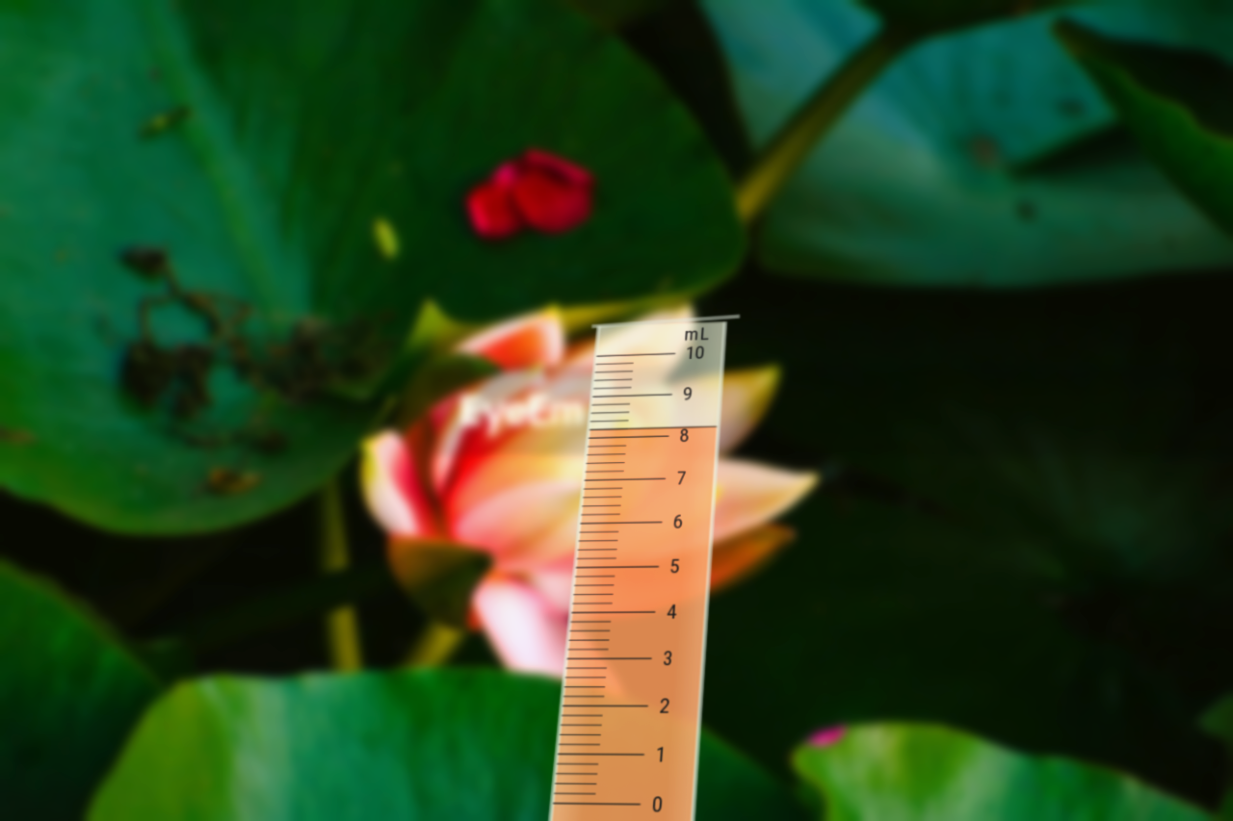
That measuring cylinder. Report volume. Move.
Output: 8.2 mL
